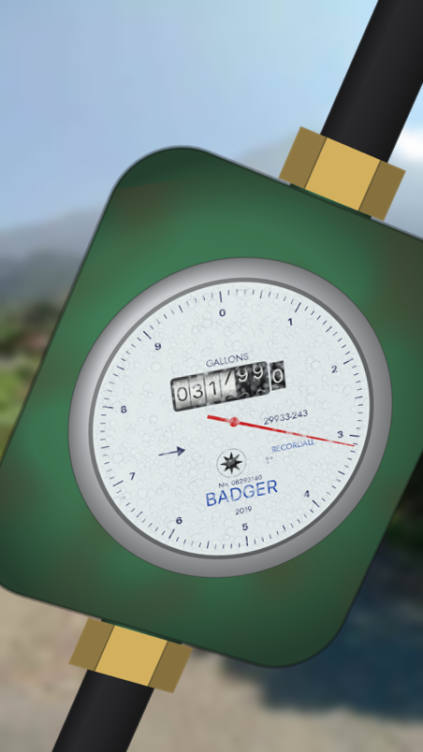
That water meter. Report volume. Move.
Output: 317993.1 gal
